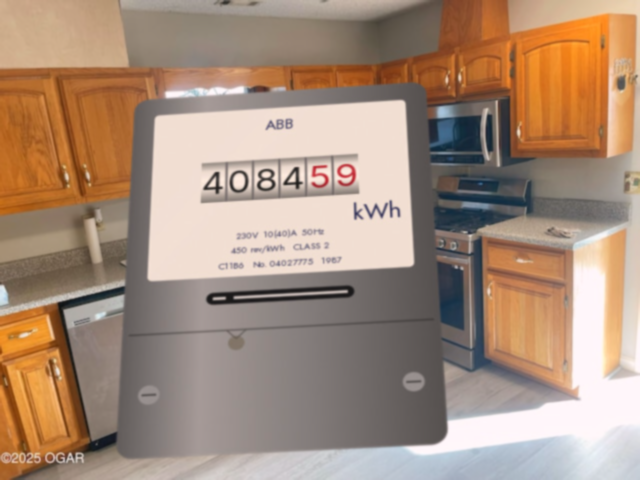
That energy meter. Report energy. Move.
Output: 4084.59 kWh
